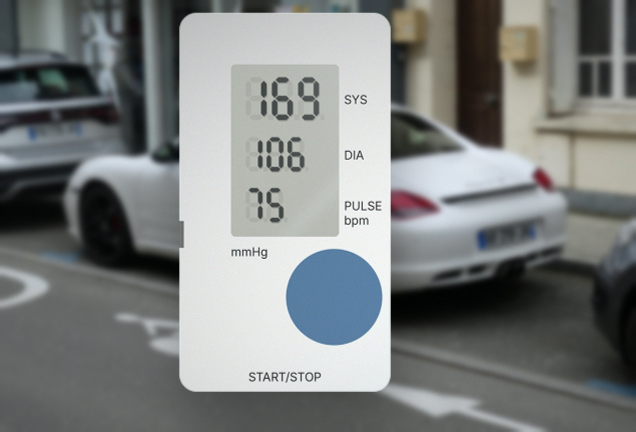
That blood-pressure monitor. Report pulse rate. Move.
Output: 75 bpm
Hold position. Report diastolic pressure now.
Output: 106 mmHg
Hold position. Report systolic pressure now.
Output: 169 mmHg
